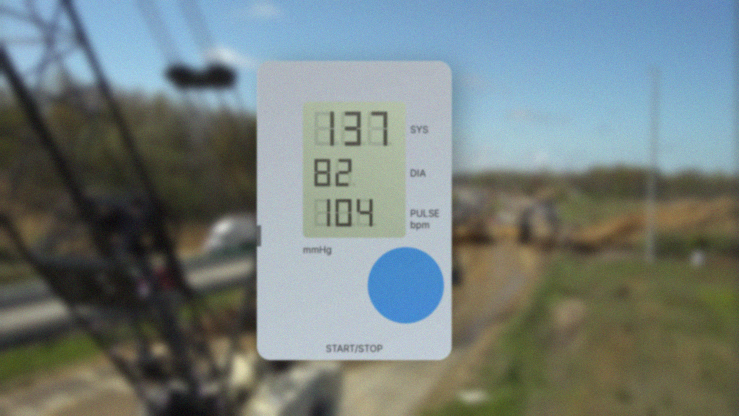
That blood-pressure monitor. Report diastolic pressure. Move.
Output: 82 mmHg
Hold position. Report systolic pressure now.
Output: 137 mmHg
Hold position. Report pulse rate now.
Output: 104 bpm
